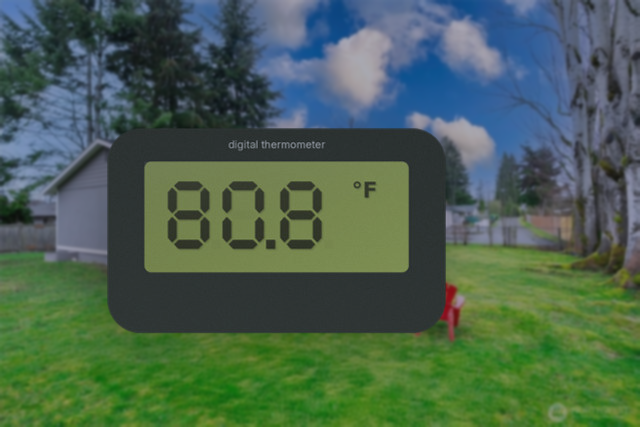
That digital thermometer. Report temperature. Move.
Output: 80.8 °F
